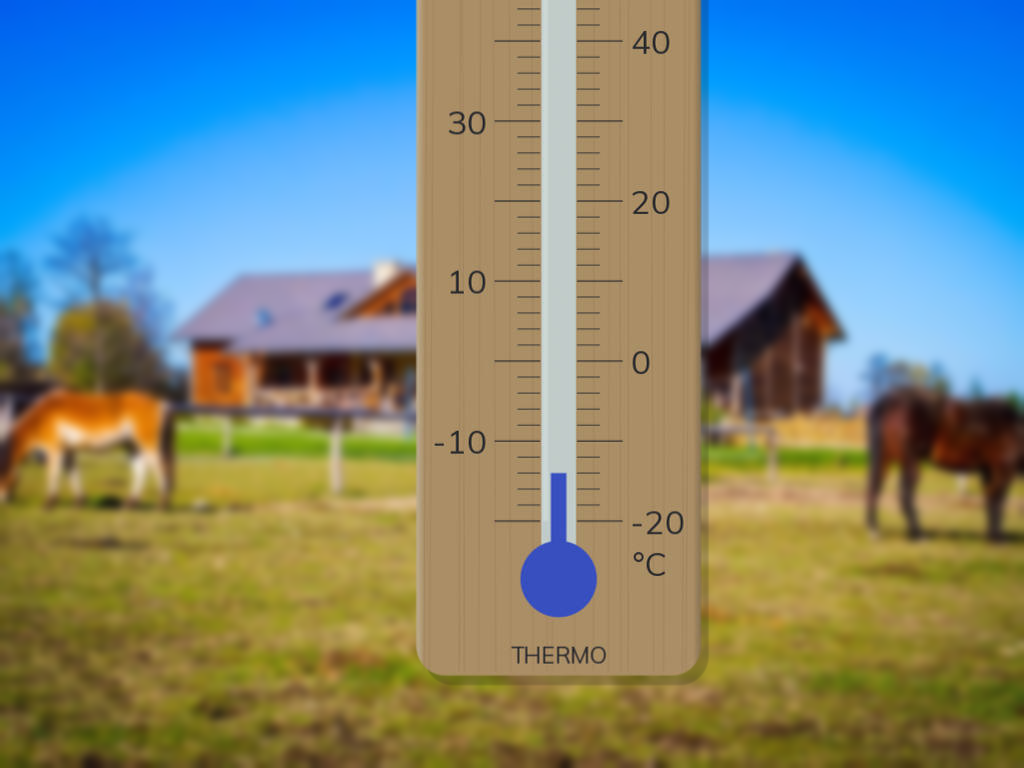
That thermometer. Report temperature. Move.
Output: -14 °C
